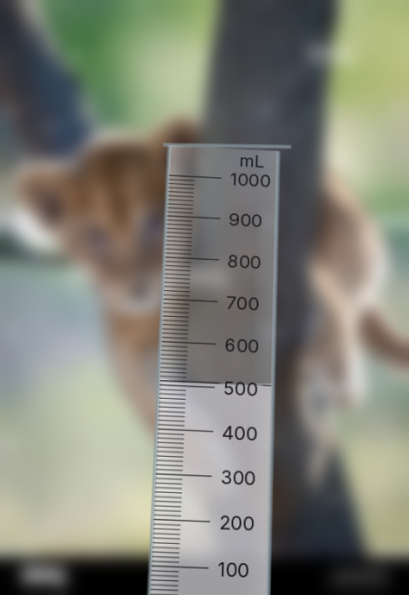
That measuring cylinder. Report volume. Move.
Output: 510 mL
